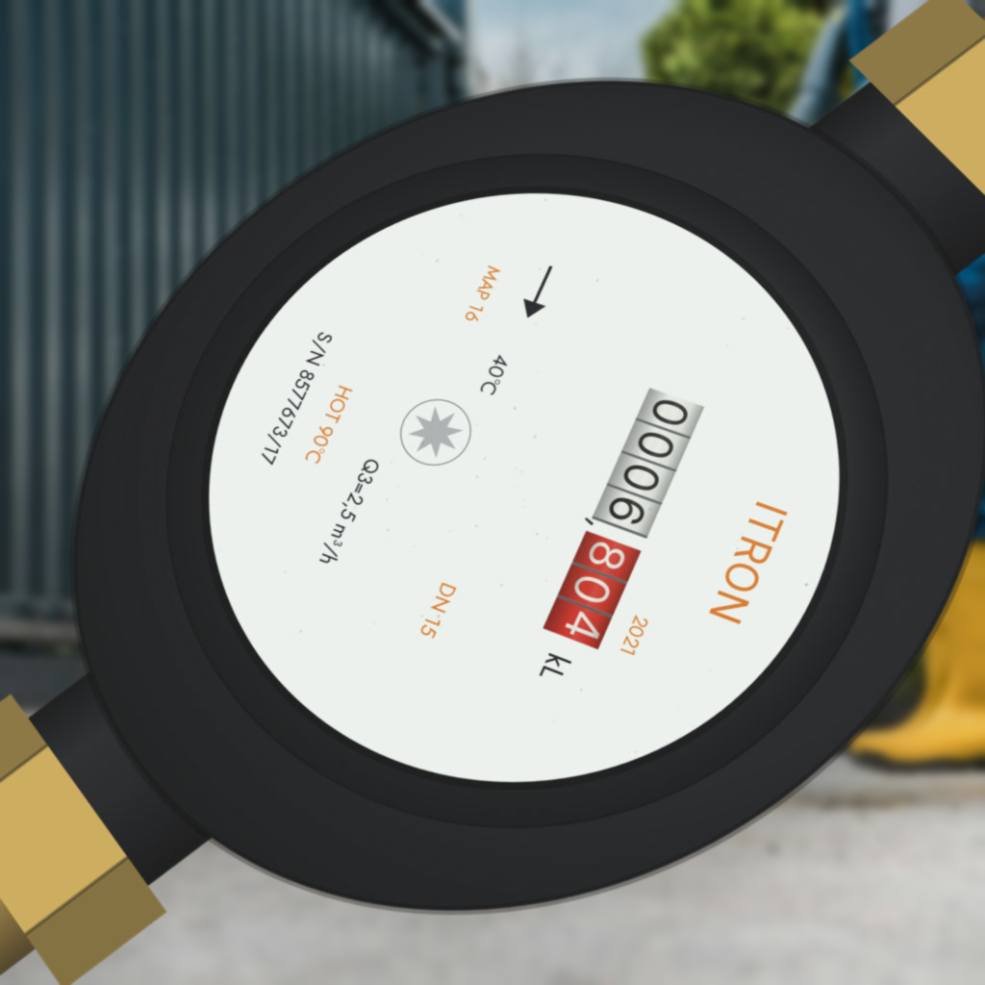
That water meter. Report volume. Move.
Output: 6.804 kL
